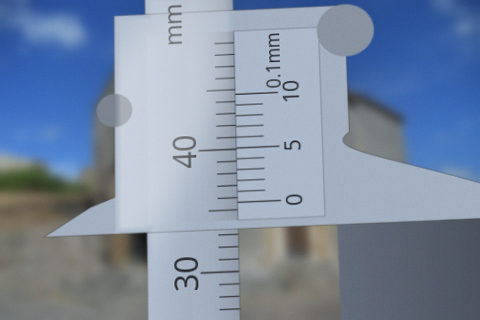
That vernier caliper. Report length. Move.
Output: 35.6 mm
